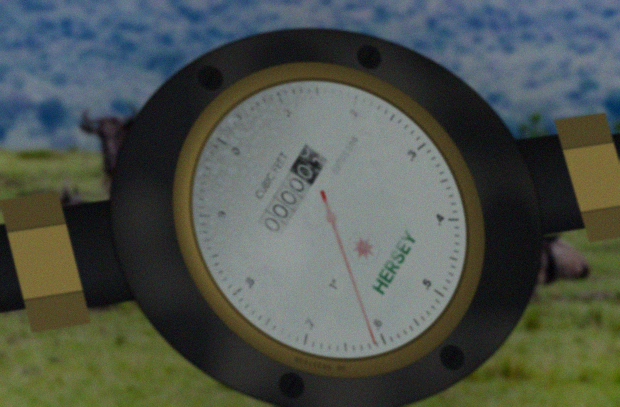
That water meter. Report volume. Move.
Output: 0.61 ft³
